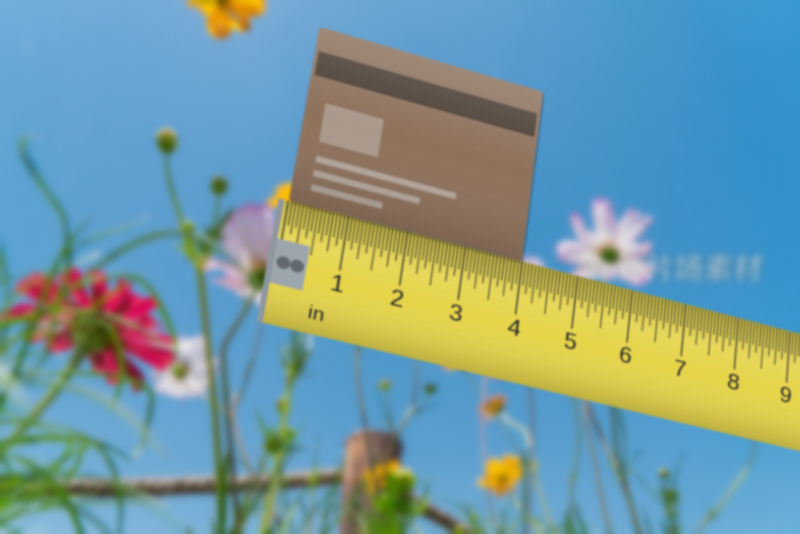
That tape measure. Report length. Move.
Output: 4 in
